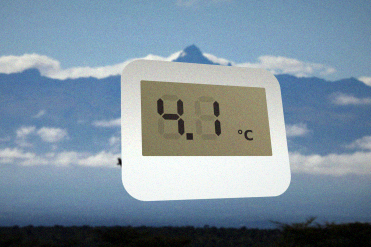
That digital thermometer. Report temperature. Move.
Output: 4.1 °C
